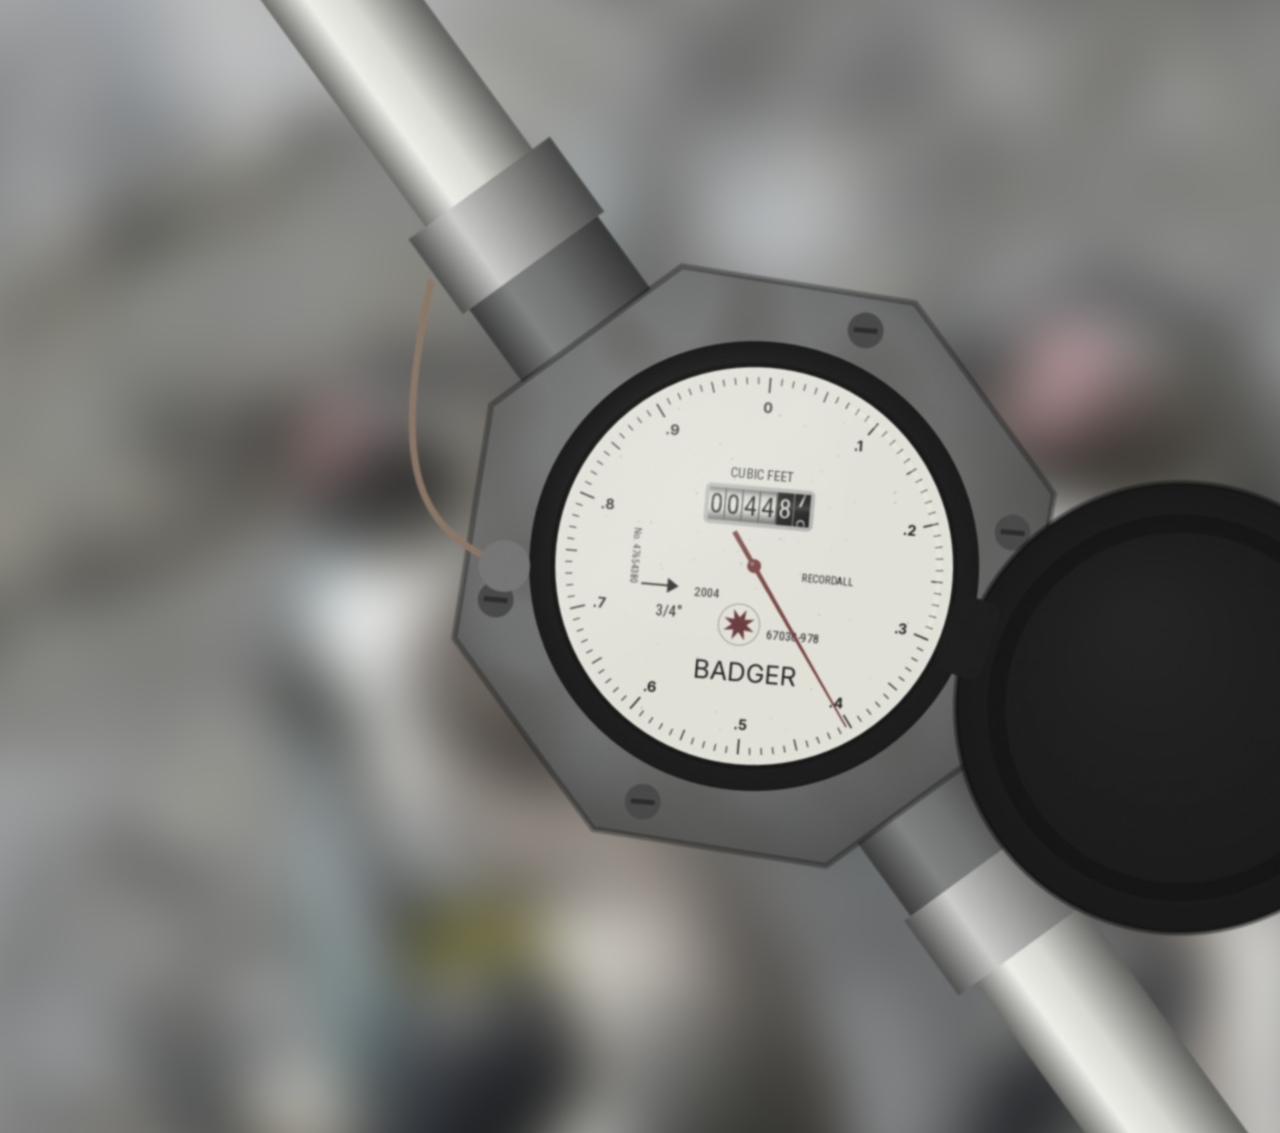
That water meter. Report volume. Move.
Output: 4487.40 ft³
